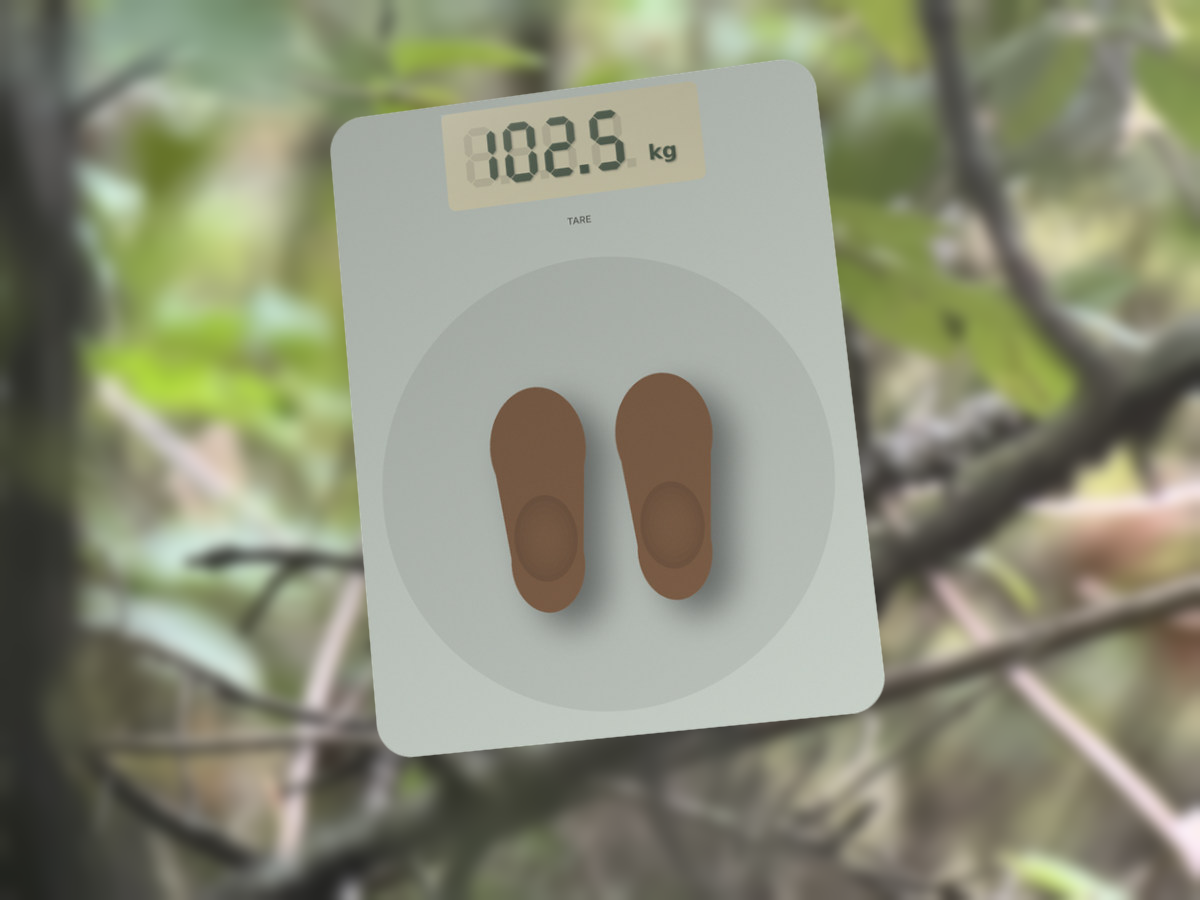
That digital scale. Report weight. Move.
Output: 102.5 kg
